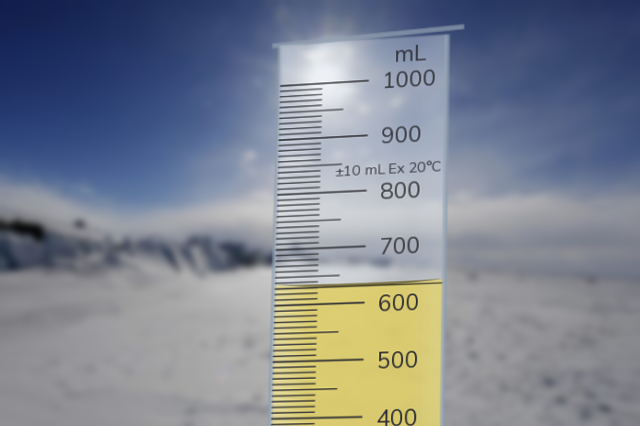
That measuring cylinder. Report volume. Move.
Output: 630 mL
